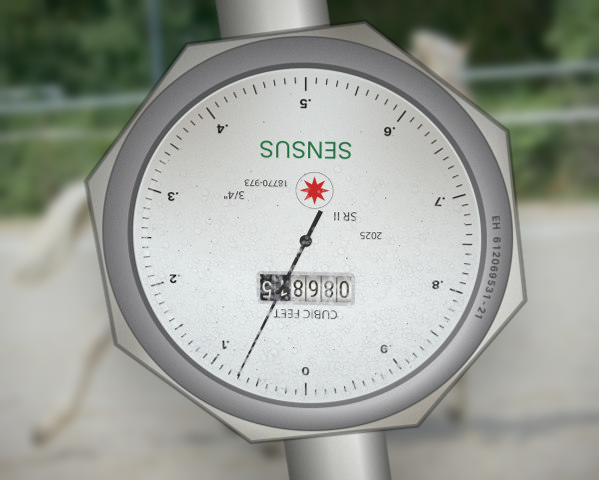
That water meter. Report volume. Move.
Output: 86815.07 ft³
